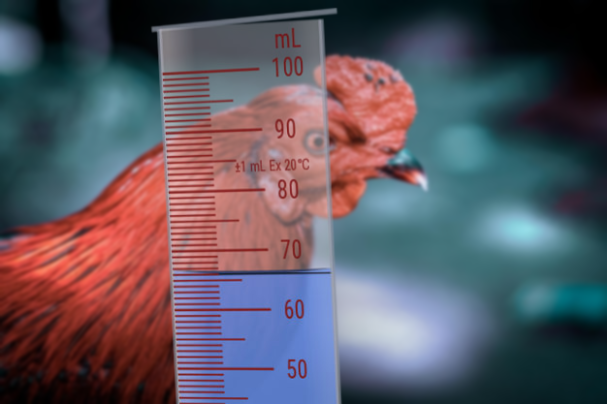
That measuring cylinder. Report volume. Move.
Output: 66 mL
